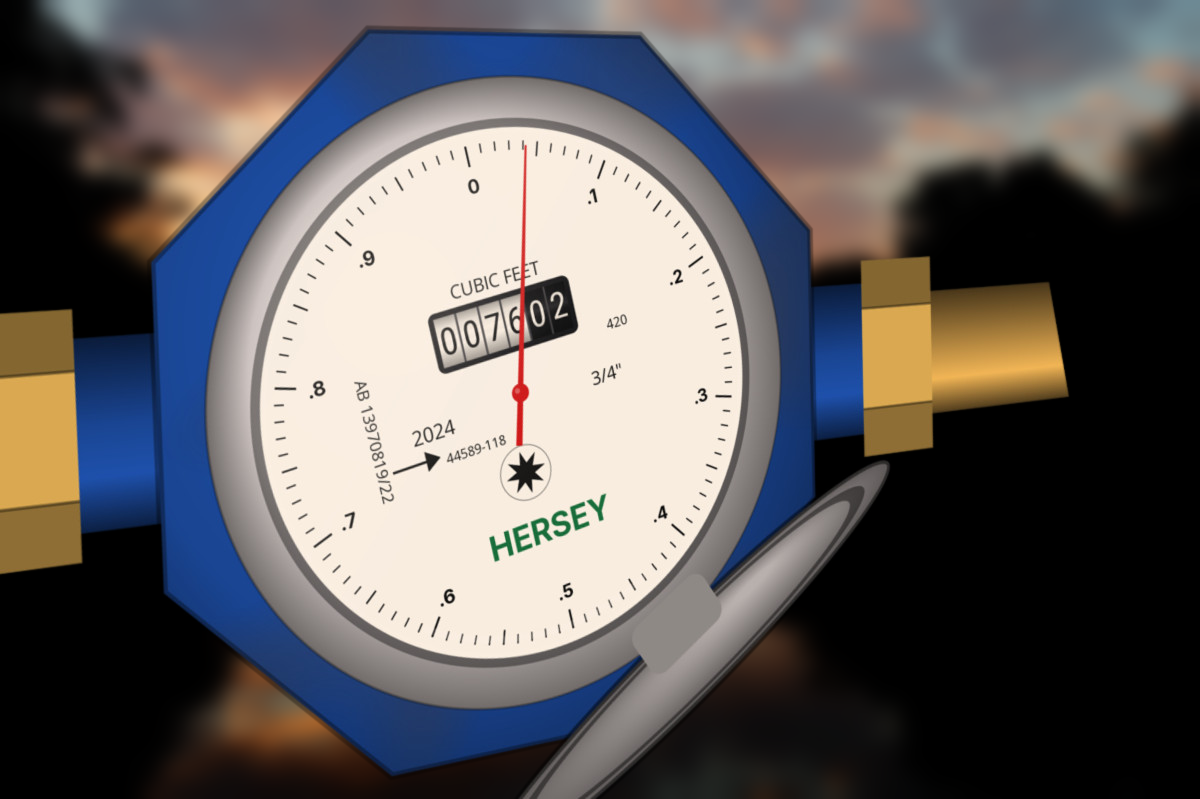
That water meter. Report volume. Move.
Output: 7602.04 ft³
